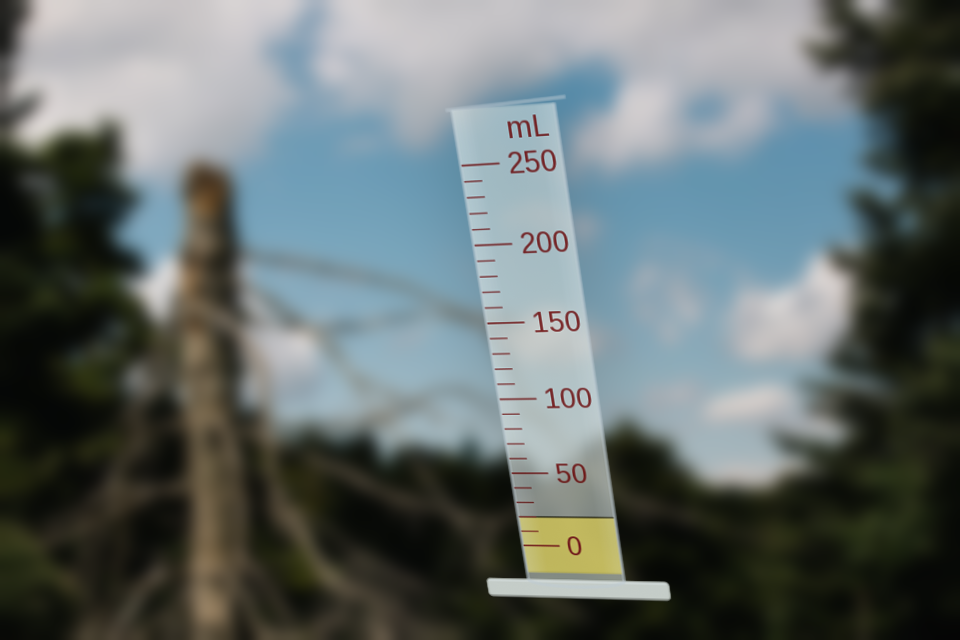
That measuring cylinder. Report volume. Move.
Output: 20 mL
